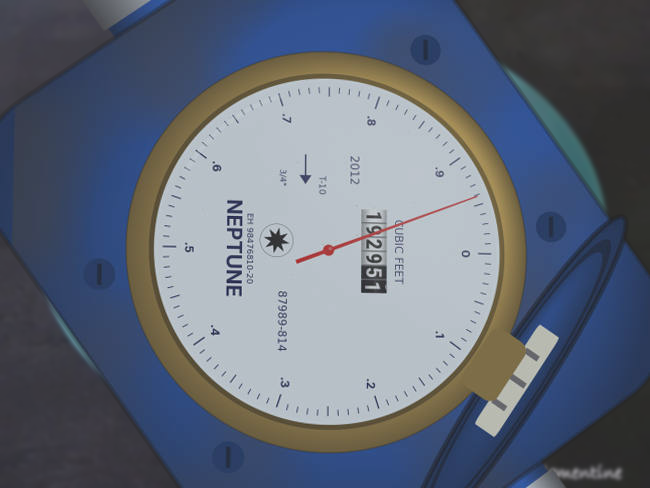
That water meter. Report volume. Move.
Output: 192950.94 ft³
